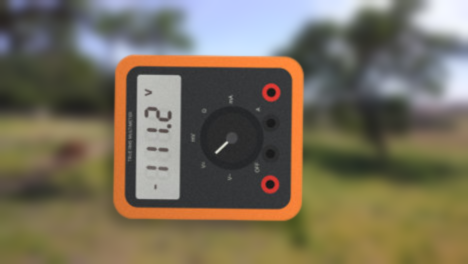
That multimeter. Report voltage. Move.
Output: -111.2 V
